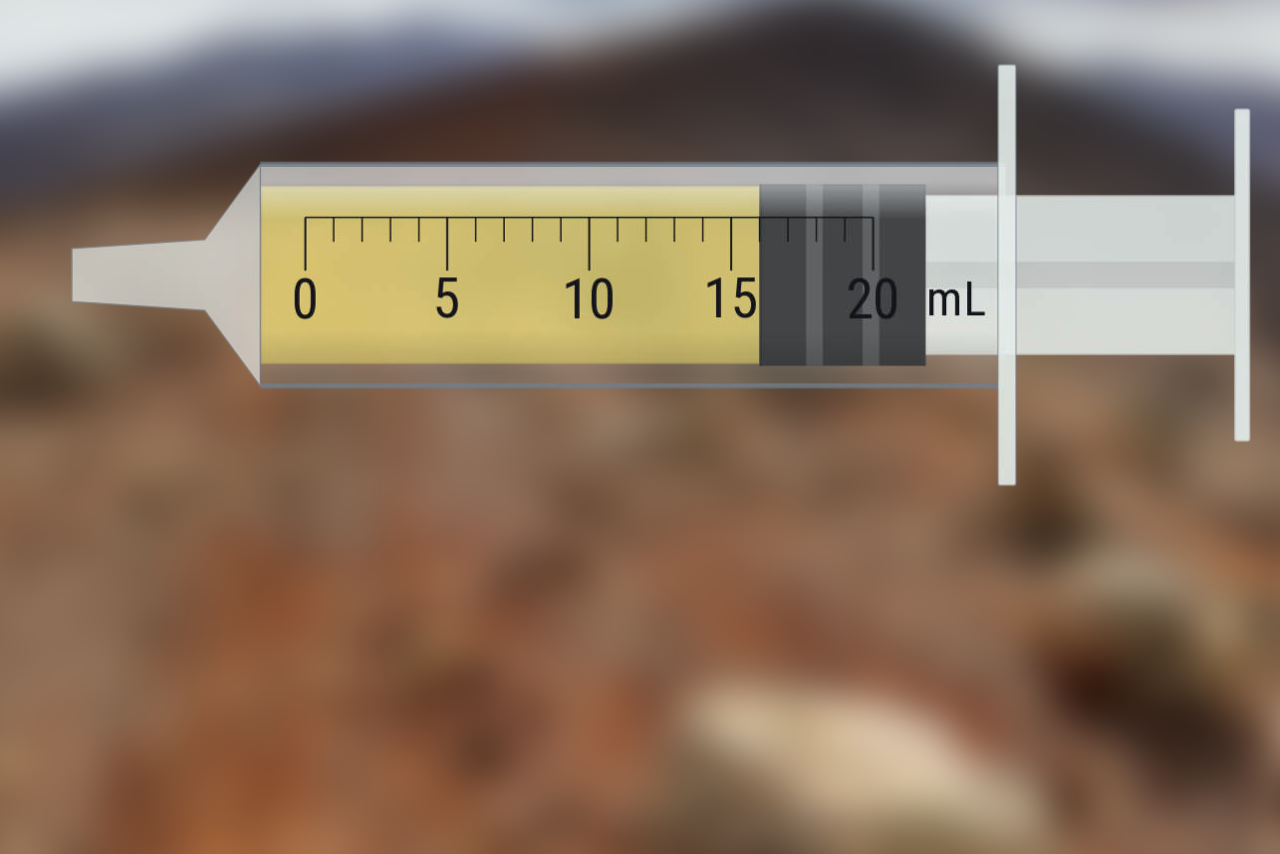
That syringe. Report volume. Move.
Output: 16 mL
